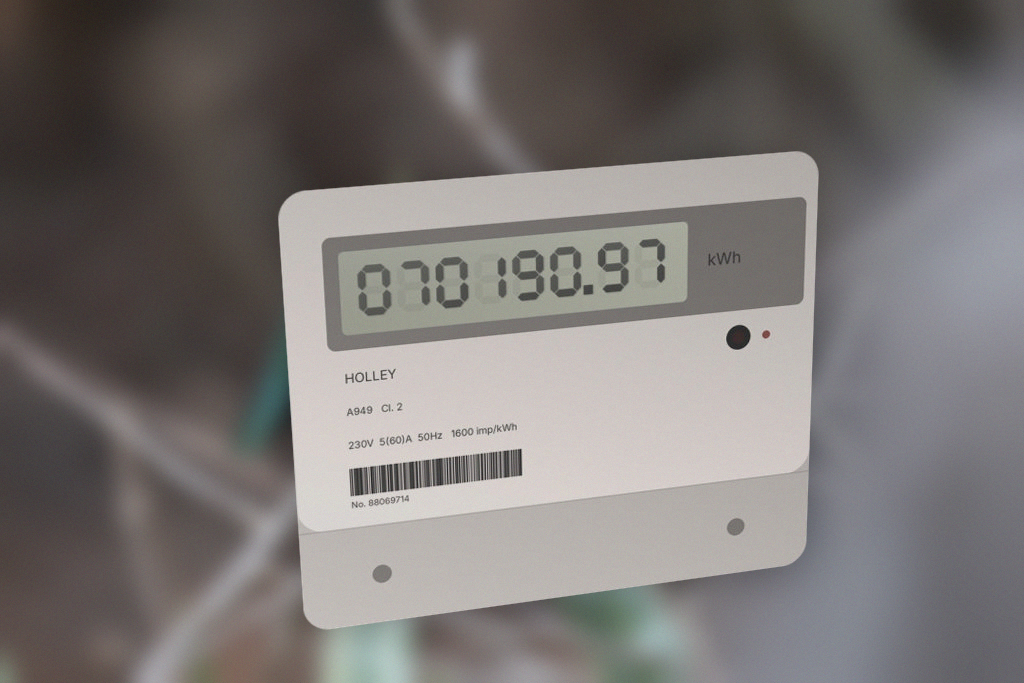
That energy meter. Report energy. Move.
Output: 70190.97 kWh
